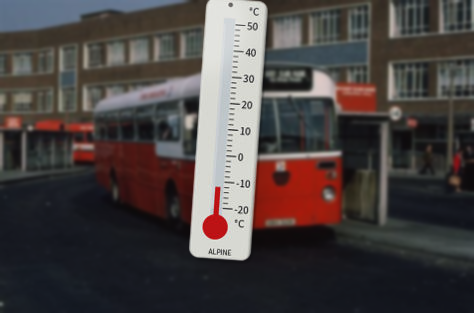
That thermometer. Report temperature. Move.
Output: -12 °C
